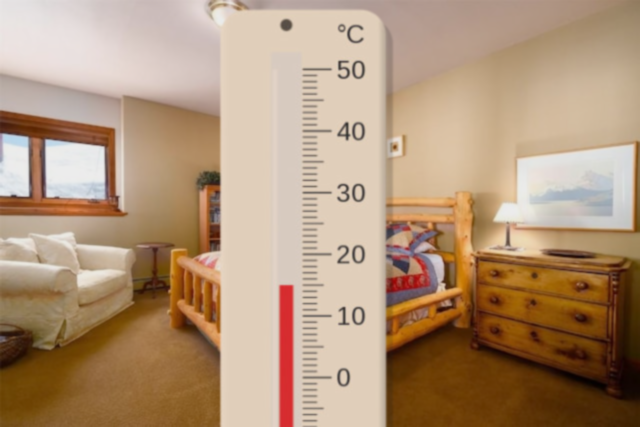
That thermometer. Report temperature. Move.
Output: 15 °C
